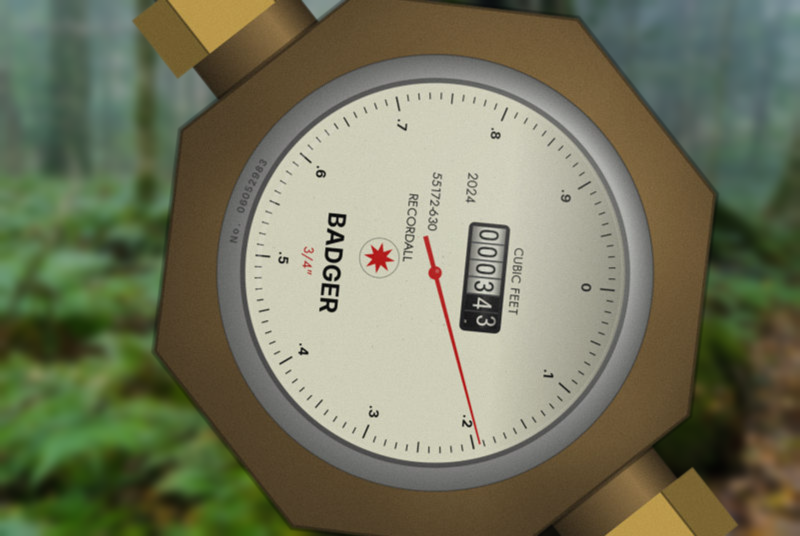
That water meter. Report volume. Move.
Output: 343.19 ft³
